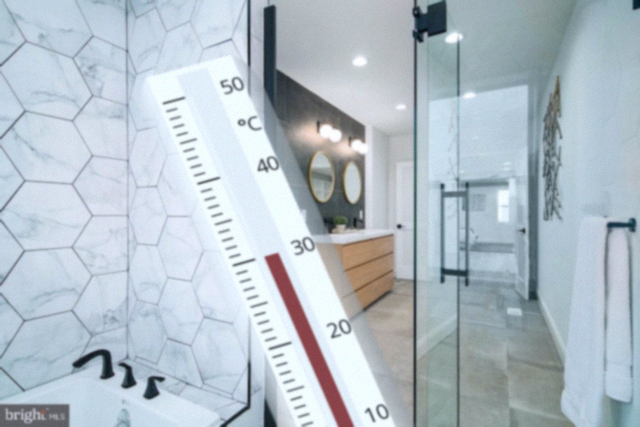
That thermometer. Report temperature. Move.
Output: 30 °C
